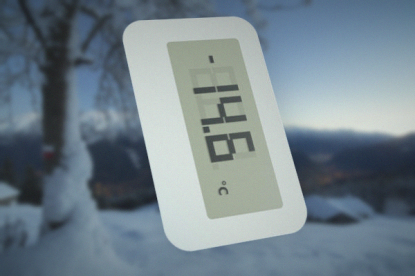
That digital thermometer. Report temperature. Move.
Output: -14.6 °C
